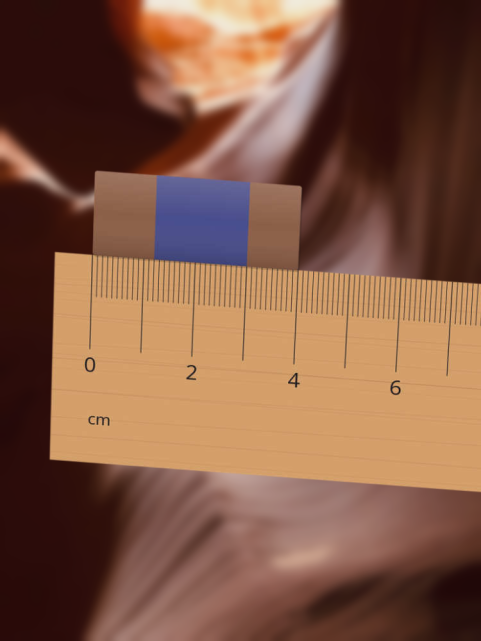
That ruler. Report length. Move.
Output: 4 cm
